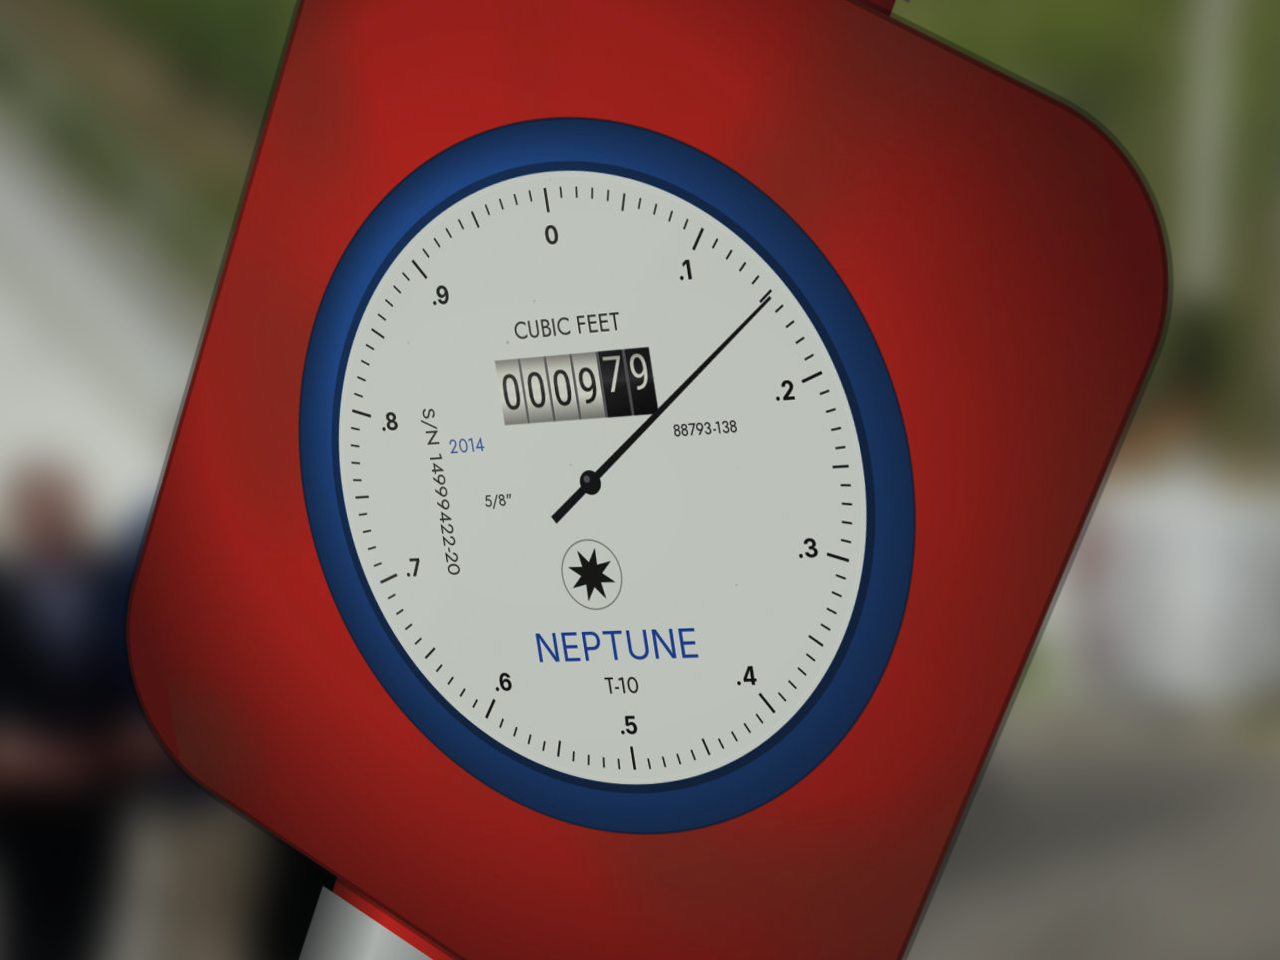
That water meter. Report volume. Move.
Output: 979.15 ft³
